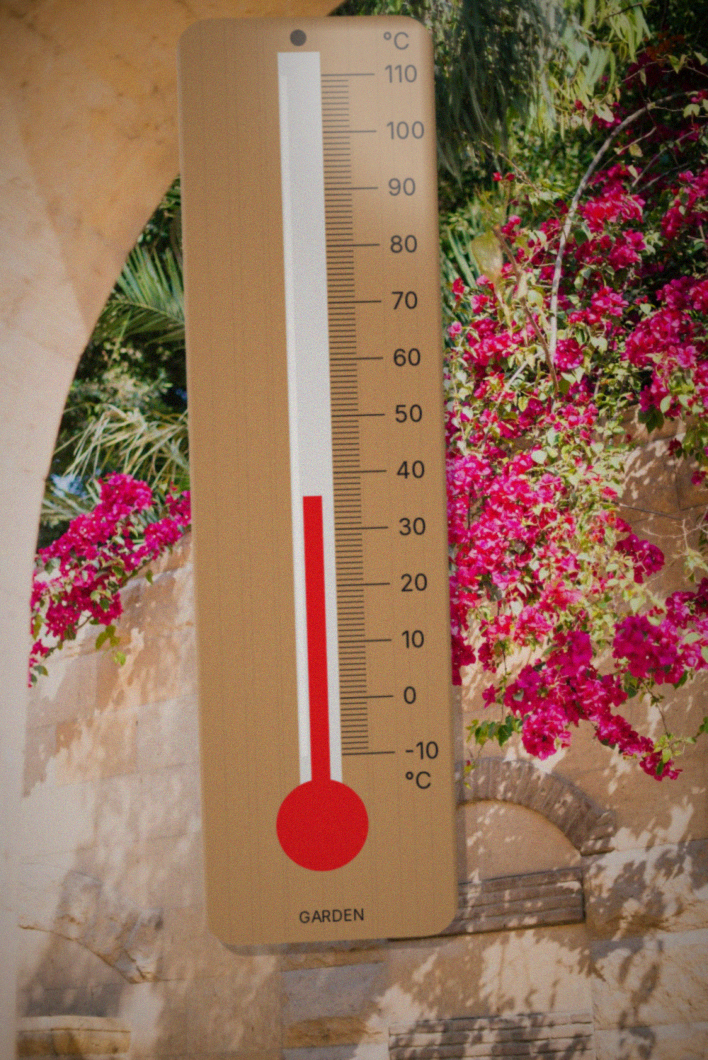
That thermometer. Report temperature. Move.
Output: 36 °C
